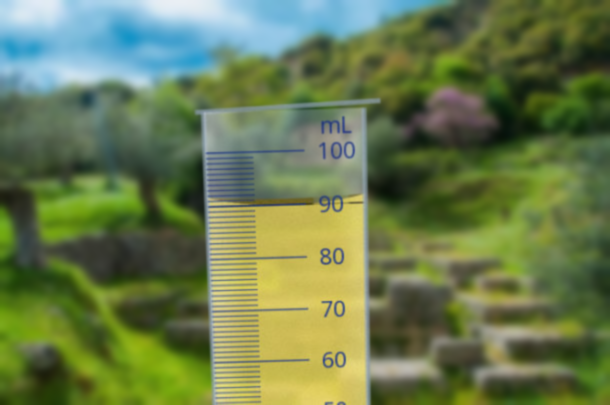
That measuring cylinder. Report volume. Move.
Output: 90 mL
